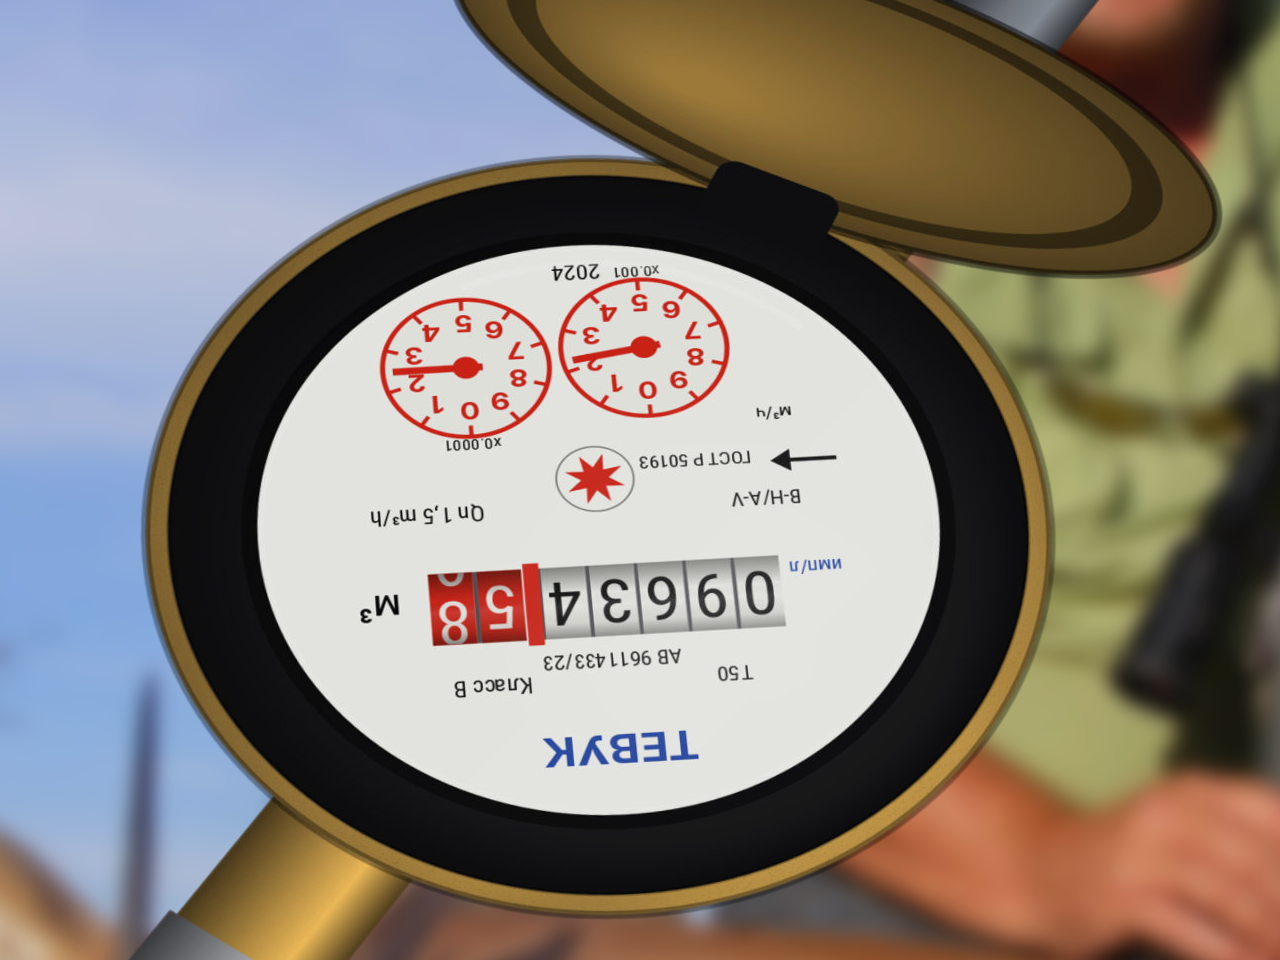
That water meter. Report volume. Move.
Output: 9634.5822 m³
